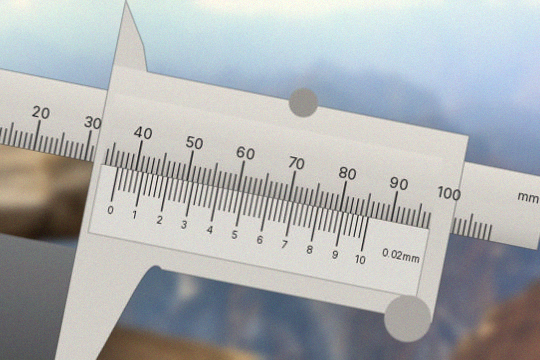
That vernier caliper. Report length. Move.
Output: 36.5 mm
